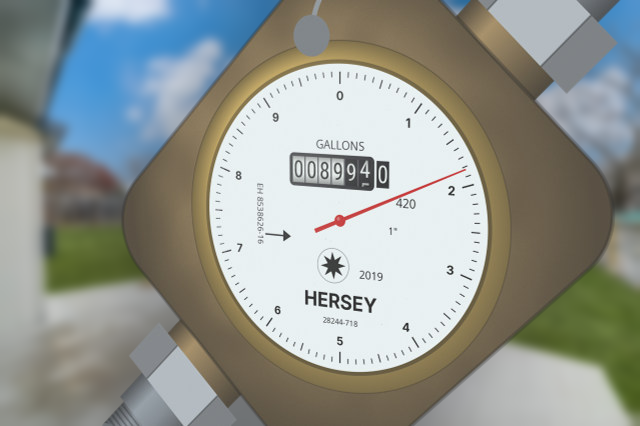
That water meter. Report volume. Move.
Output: 89941.8 gal
